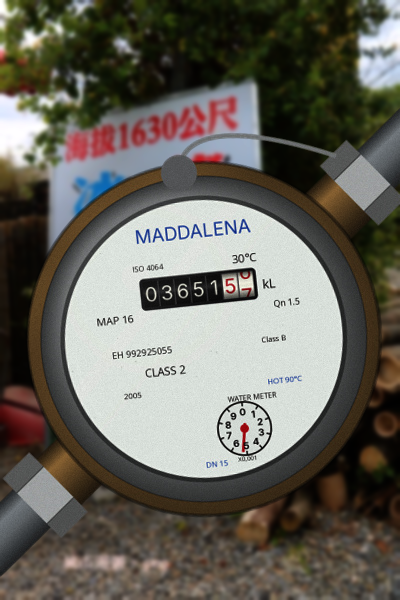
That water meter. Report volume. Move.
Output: 3651.565 kL
